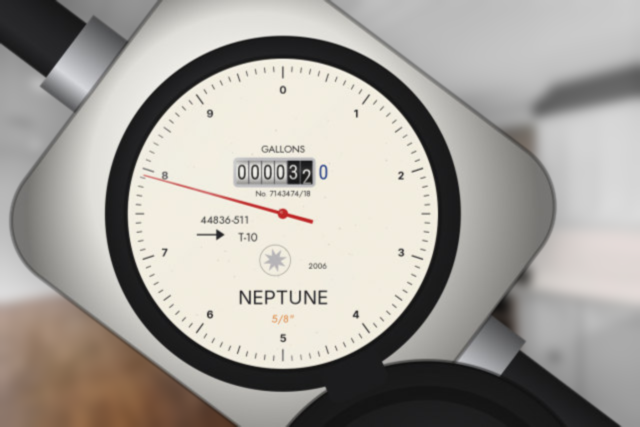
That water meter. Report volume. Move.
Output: 317.9 gal
